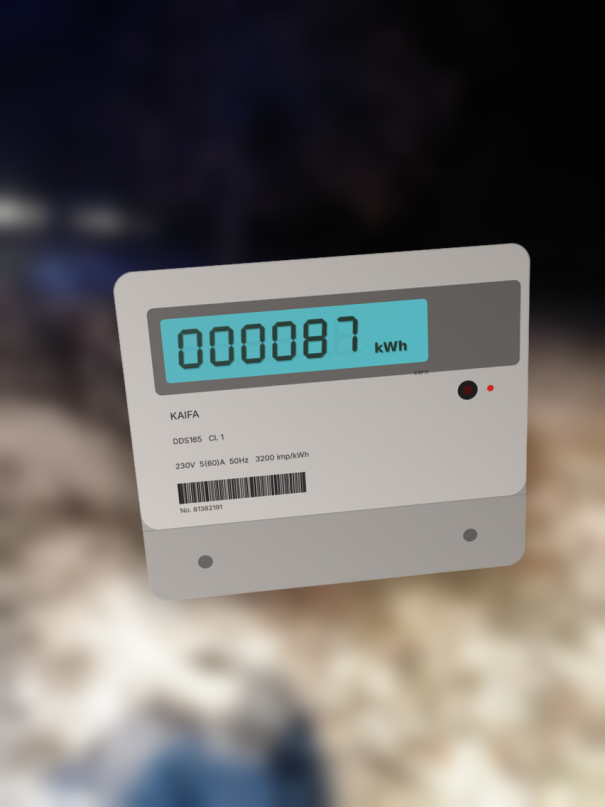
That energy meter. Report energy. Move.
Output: 87 kWh
